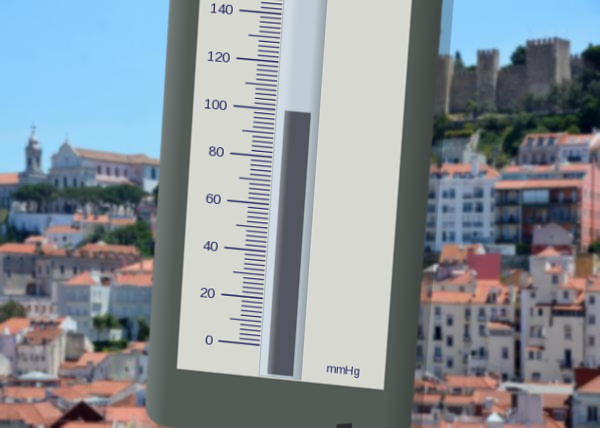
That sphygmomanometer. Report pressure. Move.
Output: 100 mmHg
